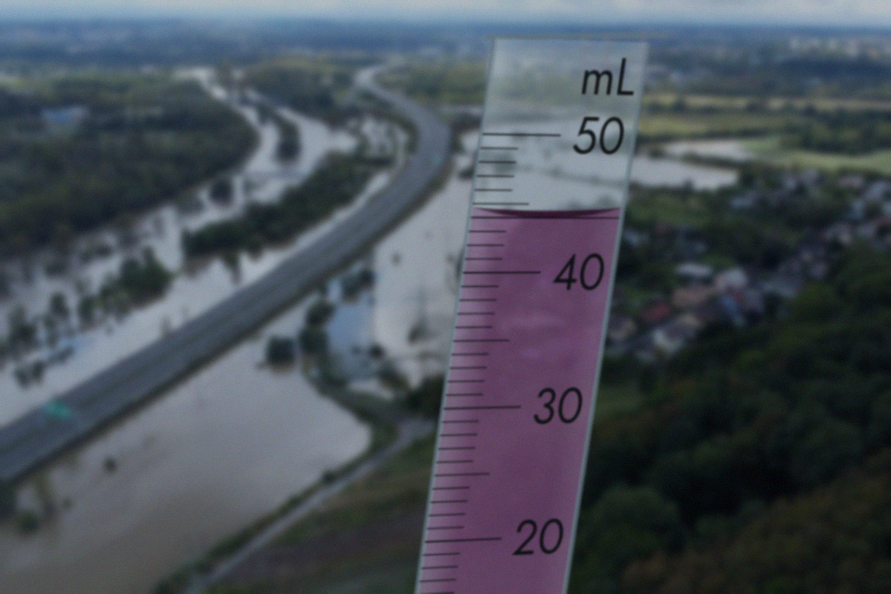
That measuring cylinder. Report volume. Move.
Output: 44 mL
